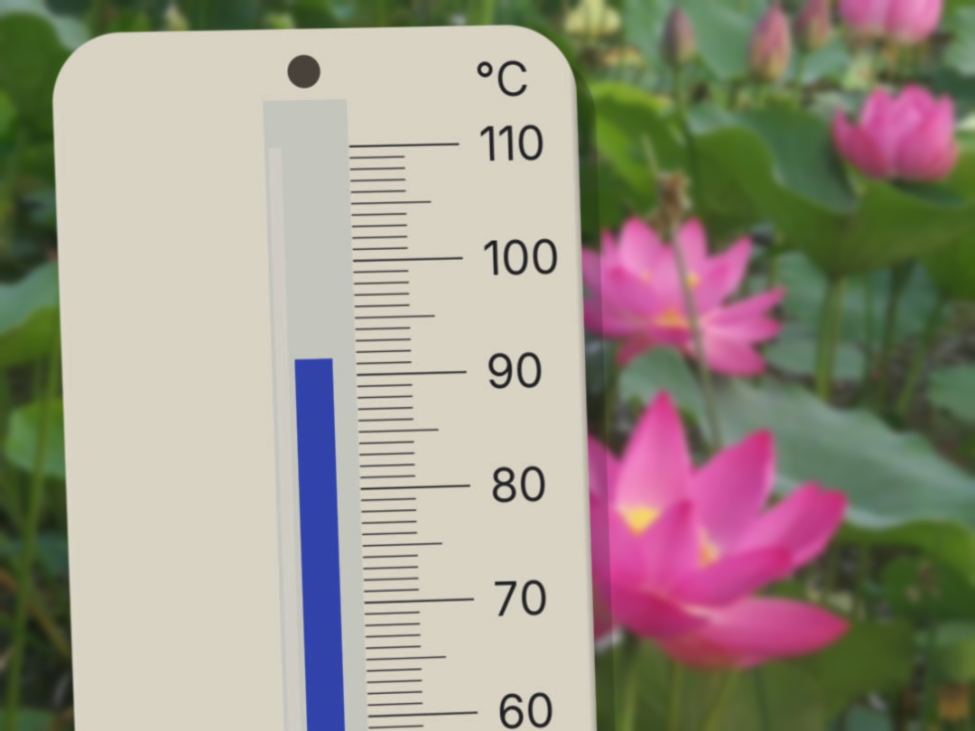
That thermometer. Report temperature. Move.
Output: 91.5 °C
